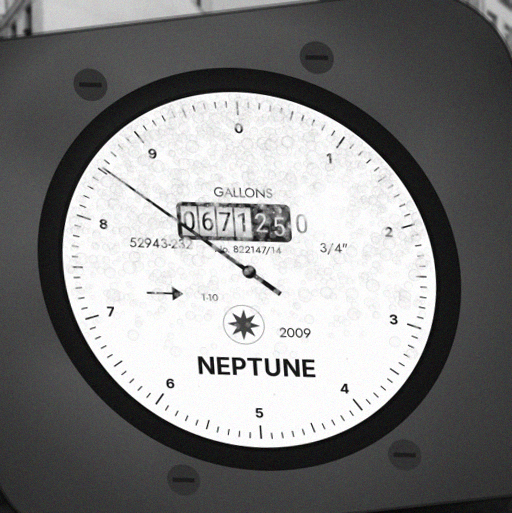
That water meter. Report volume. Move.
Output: 671248.5 gal
